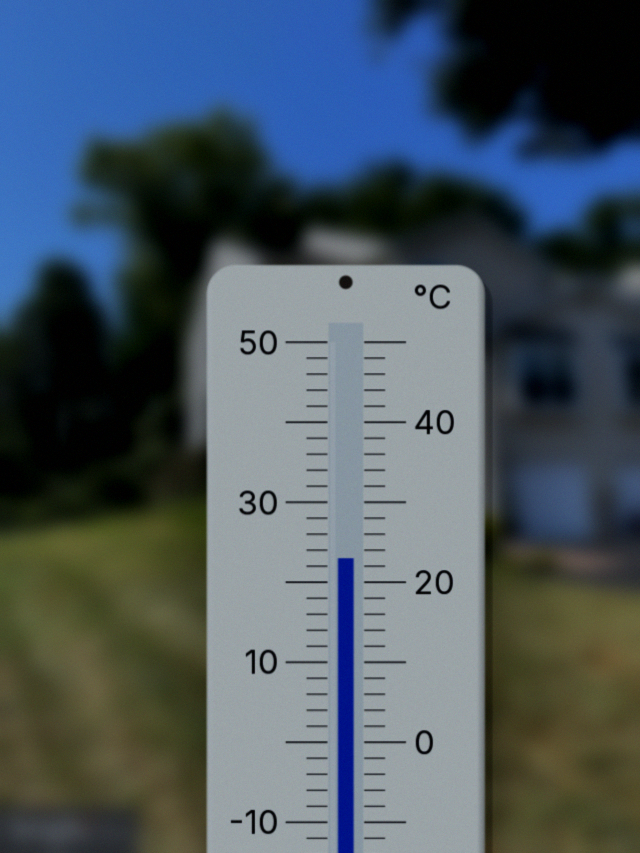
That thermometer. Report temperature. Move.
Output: 23 °C
